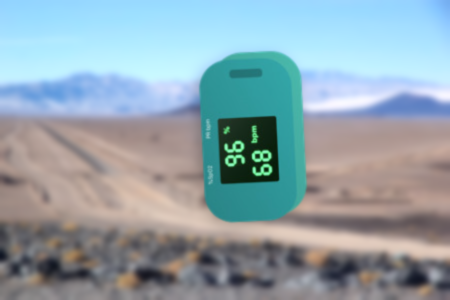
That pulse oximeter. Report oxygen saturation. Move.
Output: 96 %
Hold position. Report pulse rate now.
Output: 68 bpm
